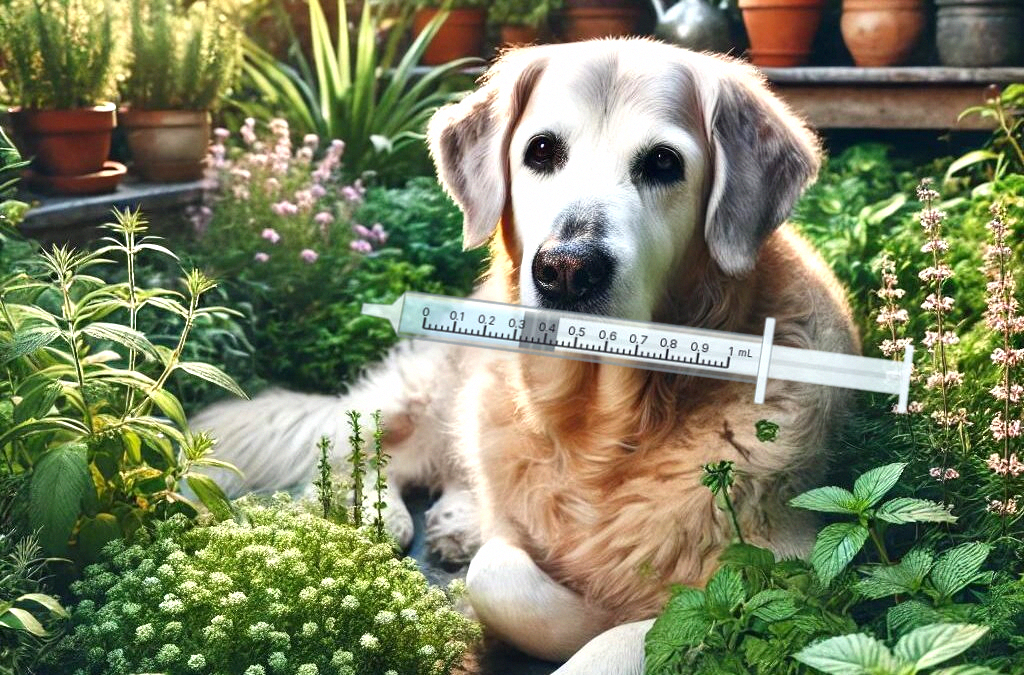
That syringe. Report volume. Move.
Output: 0.32 mL
